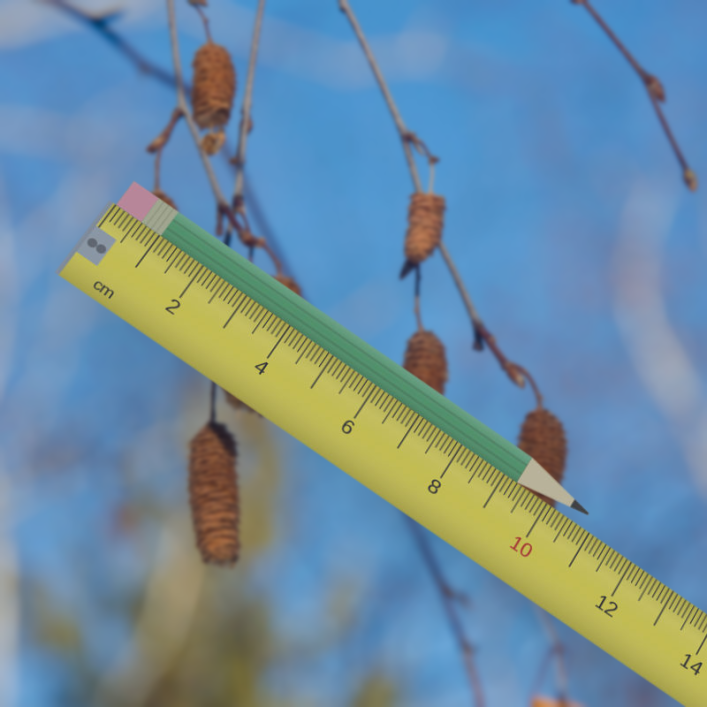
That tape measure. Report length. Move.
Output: 10.8 cm
